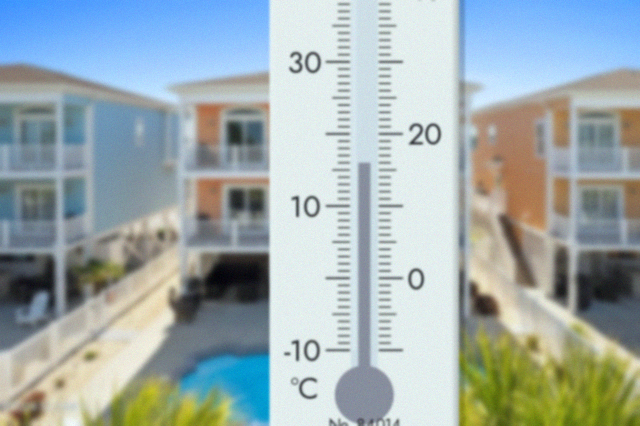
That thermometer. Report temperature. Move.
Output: 16 °C
